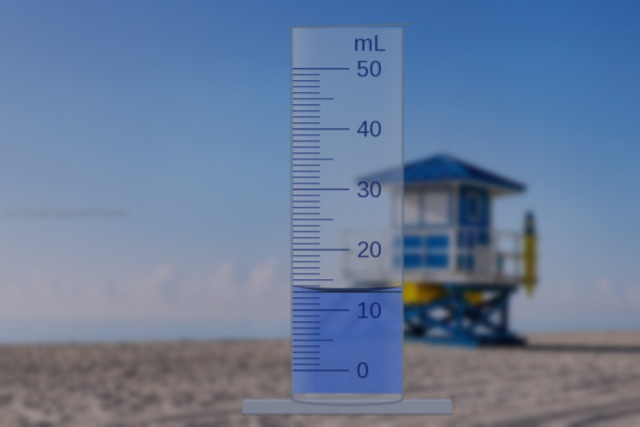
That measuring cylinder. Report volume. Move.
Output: 13 mL
